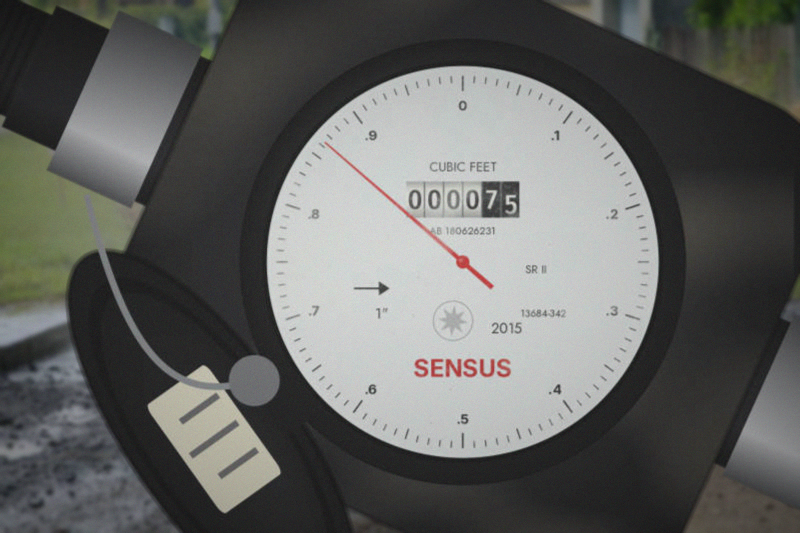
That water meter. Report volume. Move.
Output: 74.86 ft³
